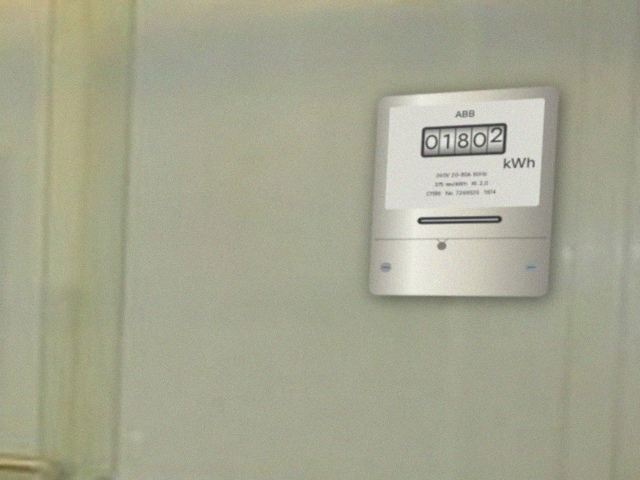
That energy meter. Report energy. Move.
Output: 1802 kWh
